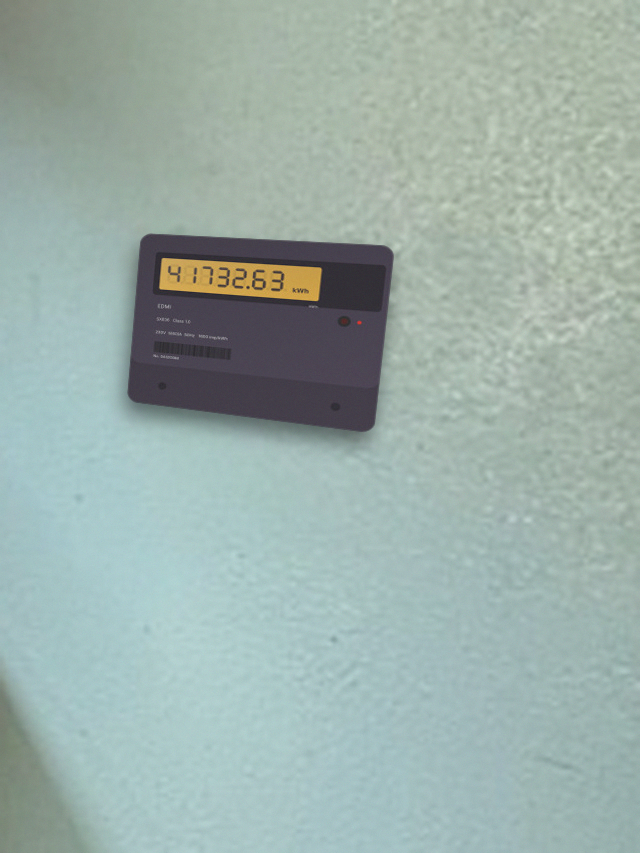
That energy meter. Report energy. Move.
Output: 41732.63 kWh
